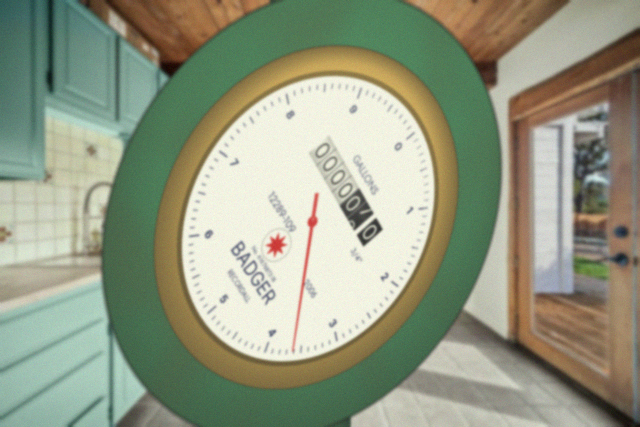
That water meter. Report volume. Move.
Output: 73.6 gal
